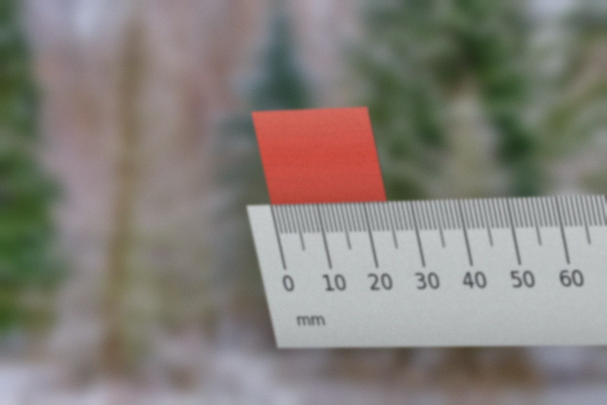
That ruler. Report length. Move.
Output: 25 mm
